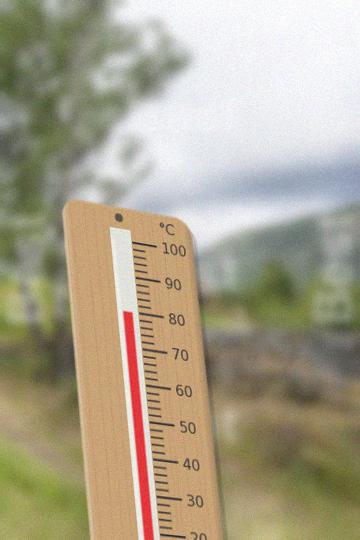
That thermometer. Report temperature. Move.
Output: 80 °C
